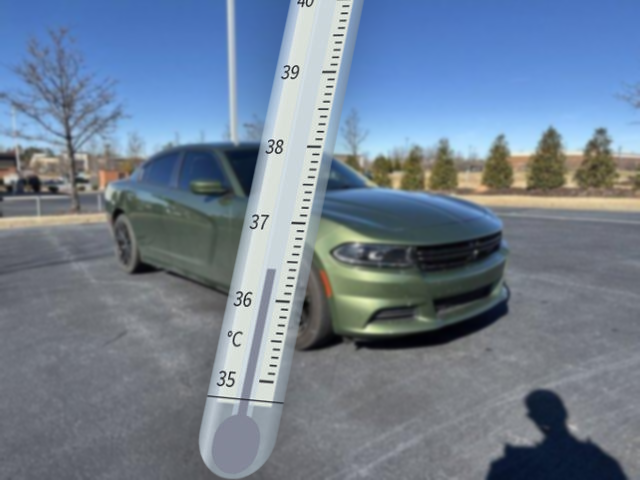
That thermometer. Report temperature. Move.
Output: 36.4 °C
